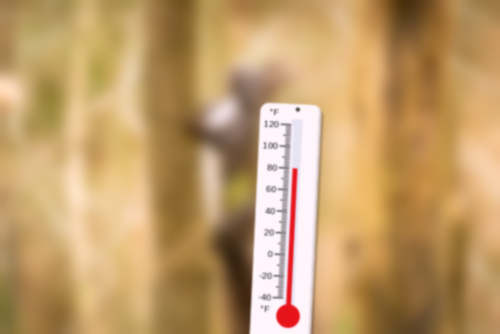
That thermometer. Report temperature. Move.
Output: 80 °F
